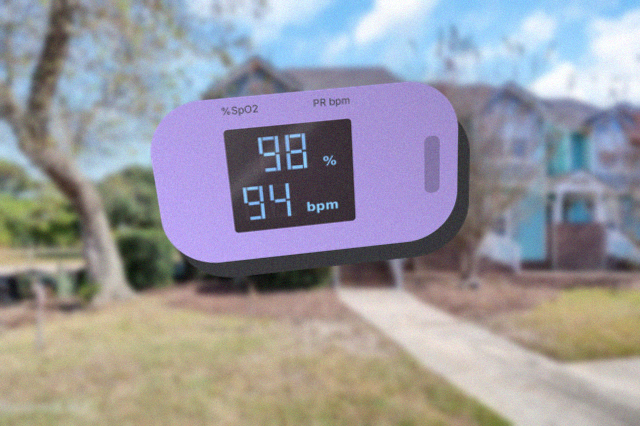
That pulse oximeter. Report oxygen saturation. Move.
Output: 98 %
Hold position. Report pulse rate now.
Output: 94 bpm
